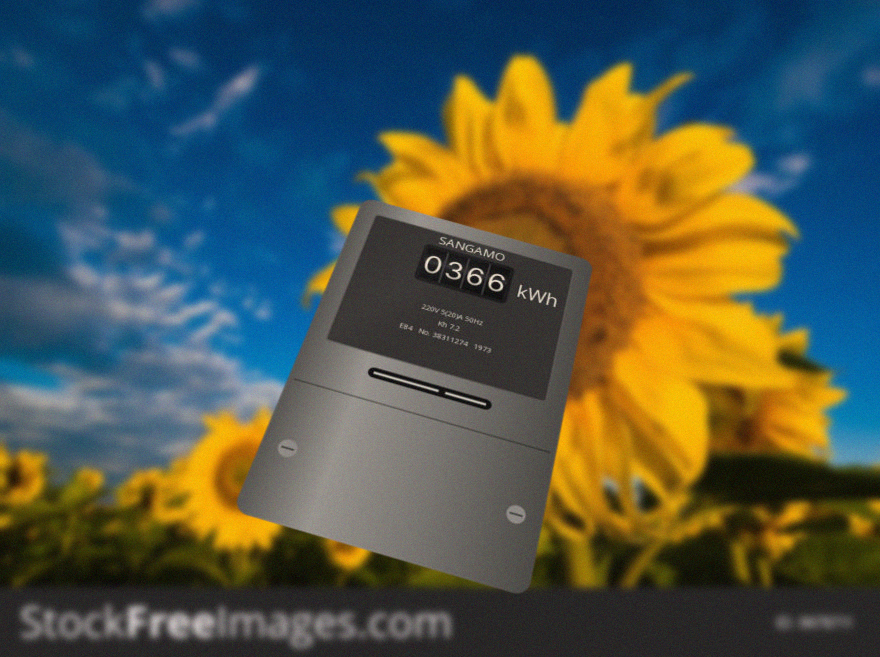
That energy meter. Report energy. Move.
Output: 366 kWh
